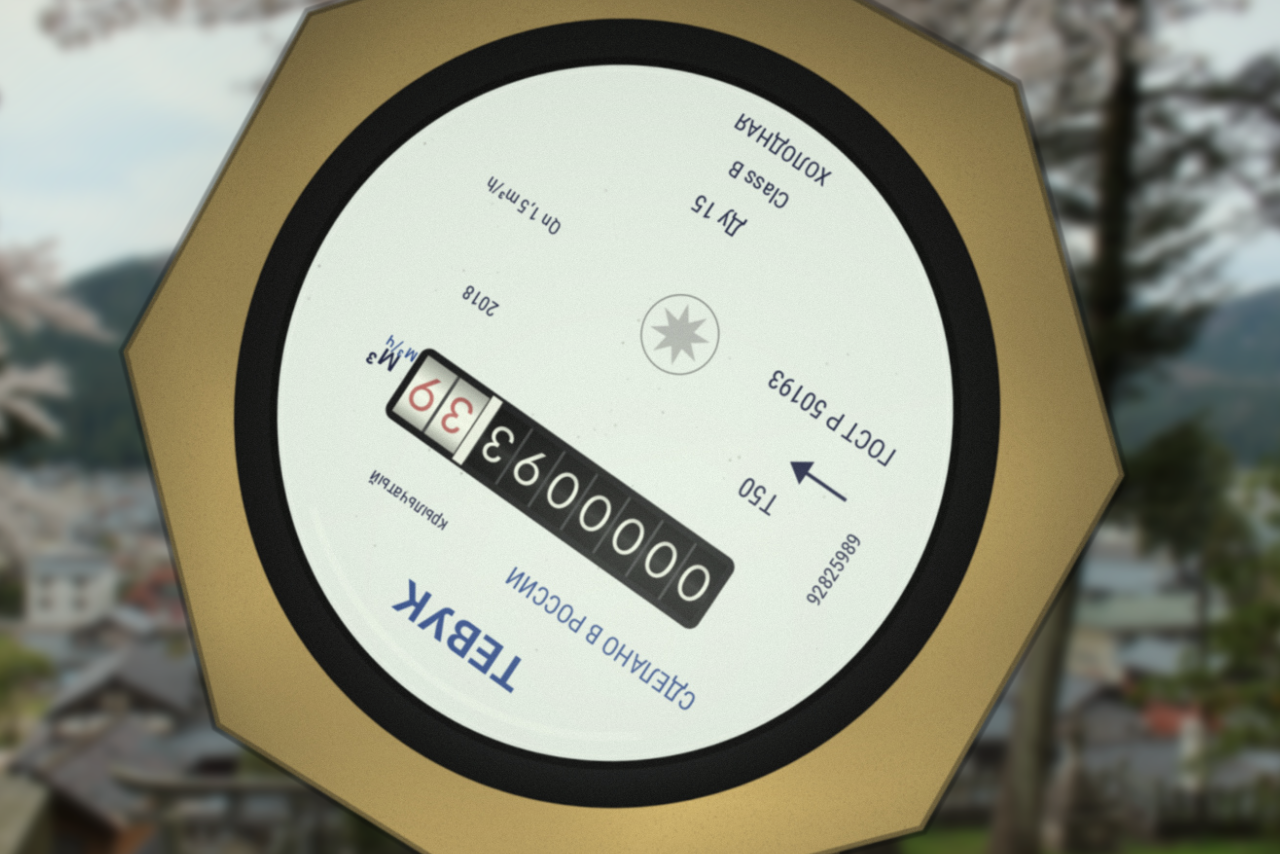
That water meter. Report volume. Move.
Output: 93.39 m³
